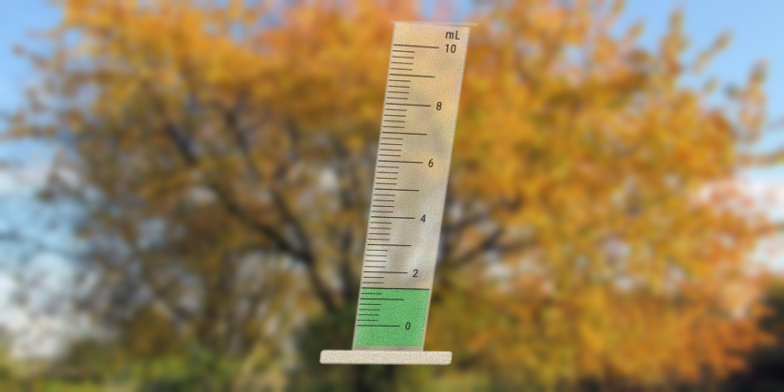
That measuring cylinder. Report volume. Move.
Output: 1.4 mL
